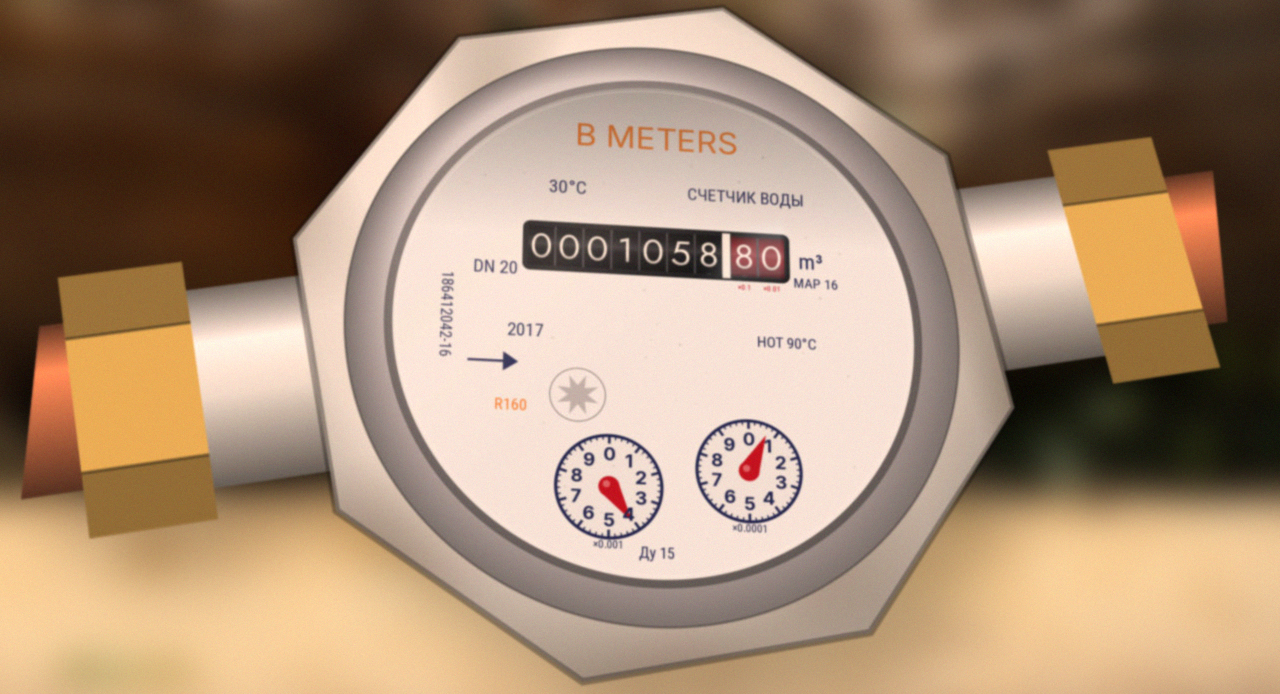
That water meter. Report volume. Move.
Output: 1058.8040 m³
